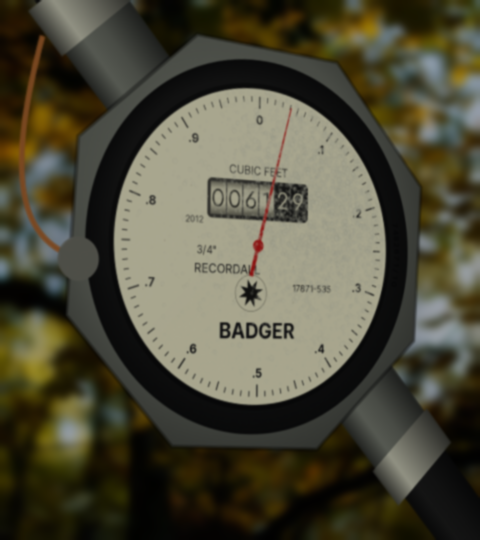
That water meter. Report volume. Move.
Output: 6129.04 ft³
